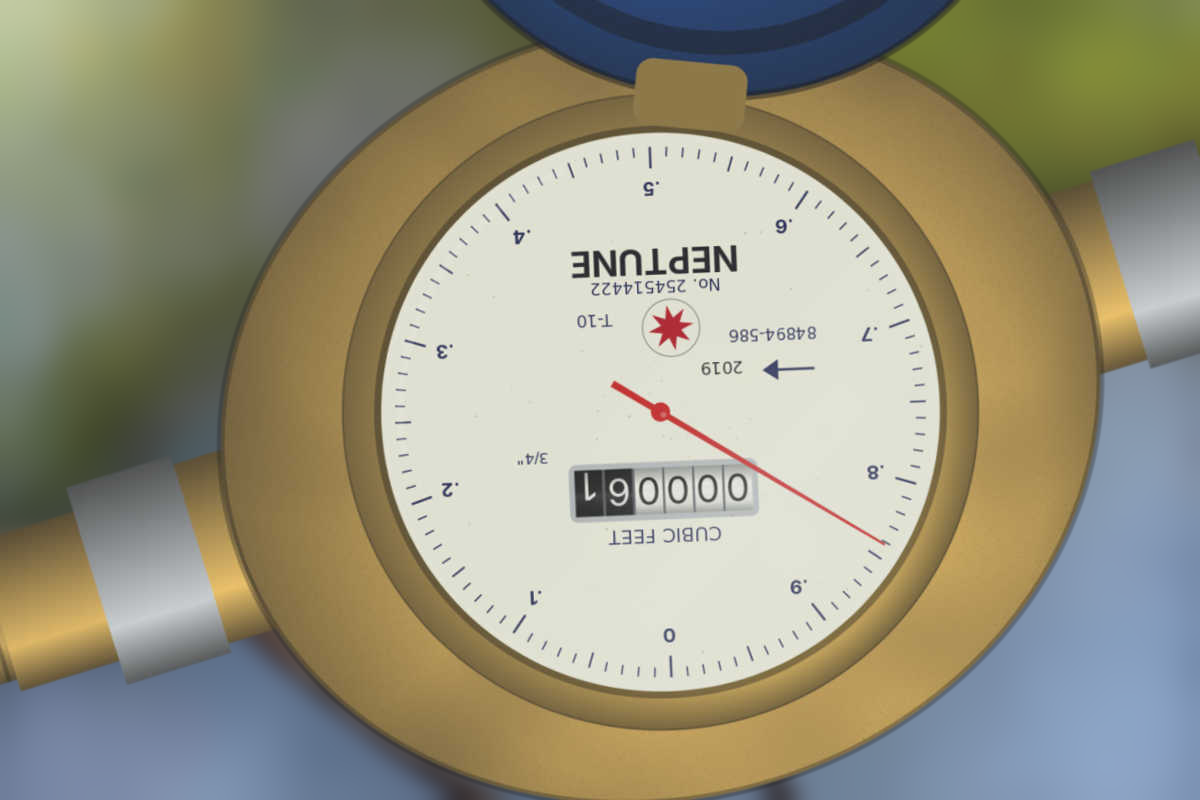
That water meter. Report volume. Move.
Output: 60.84 ft³
